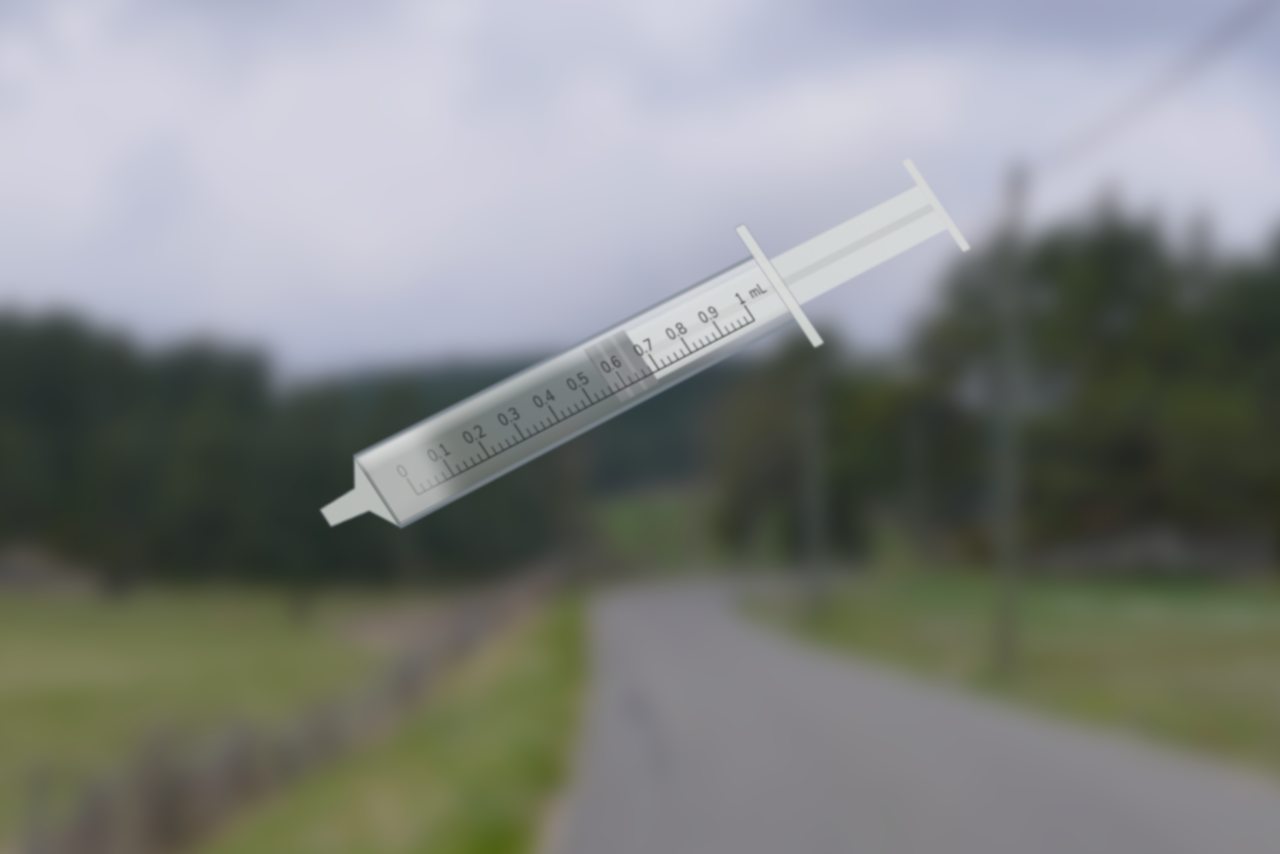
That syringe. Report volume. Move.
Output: 0.56 mL
